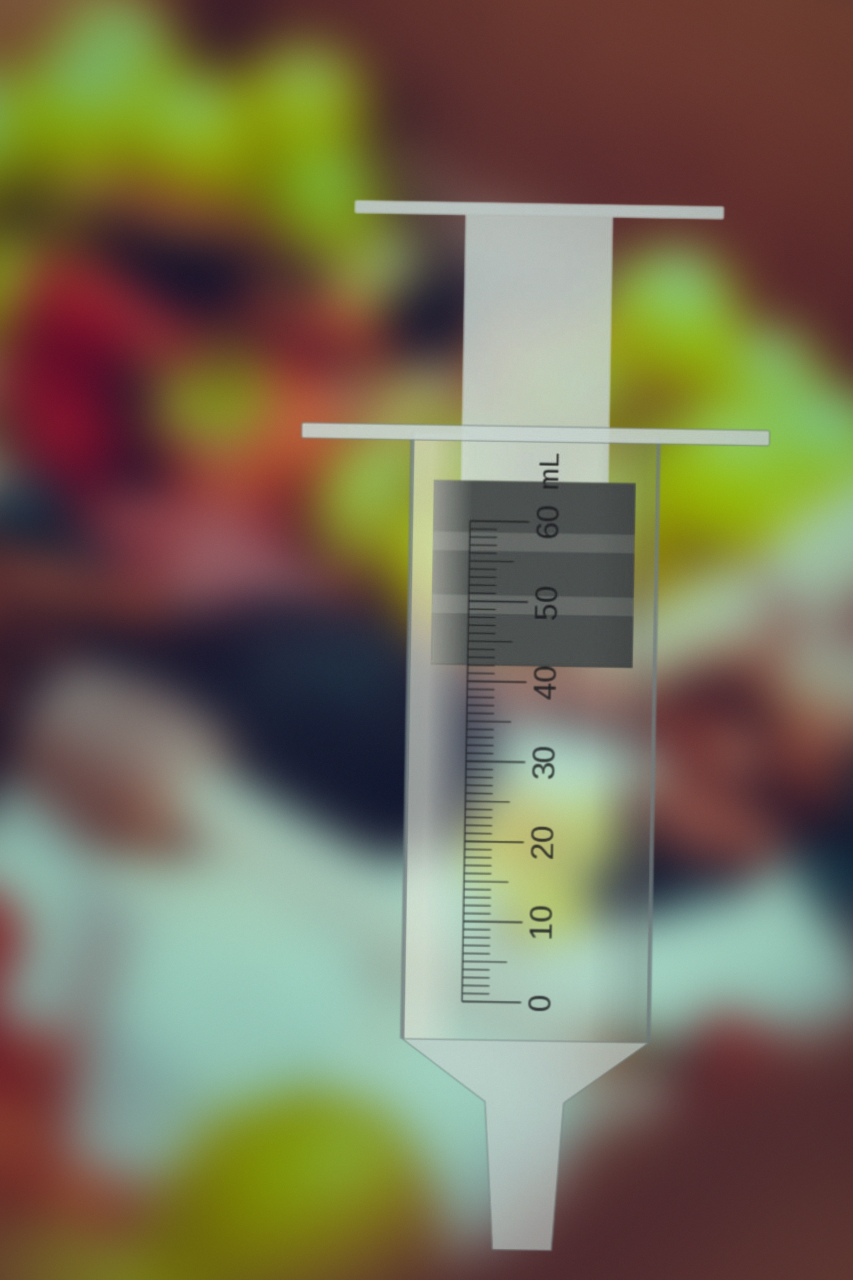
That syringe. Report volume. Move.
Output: 42 mL
